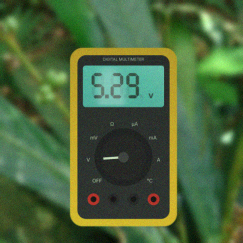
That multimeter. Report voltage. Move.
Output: 5.29 V
